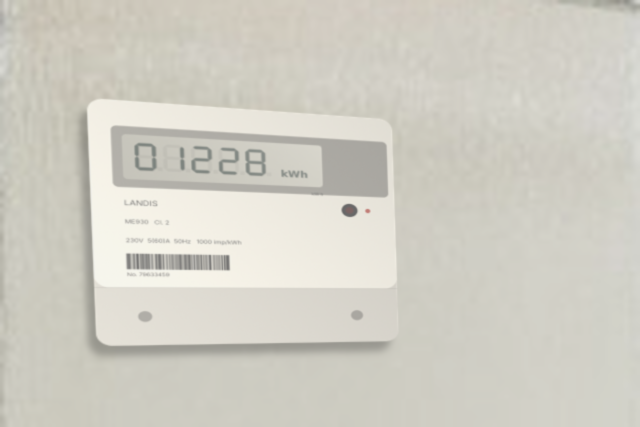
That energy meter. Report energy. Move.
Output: 1228 kWh
